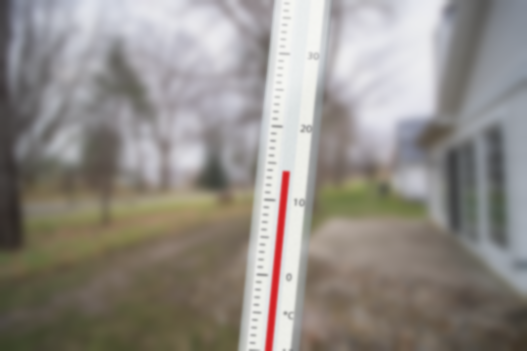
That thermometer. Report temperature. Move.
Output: 14 °C
